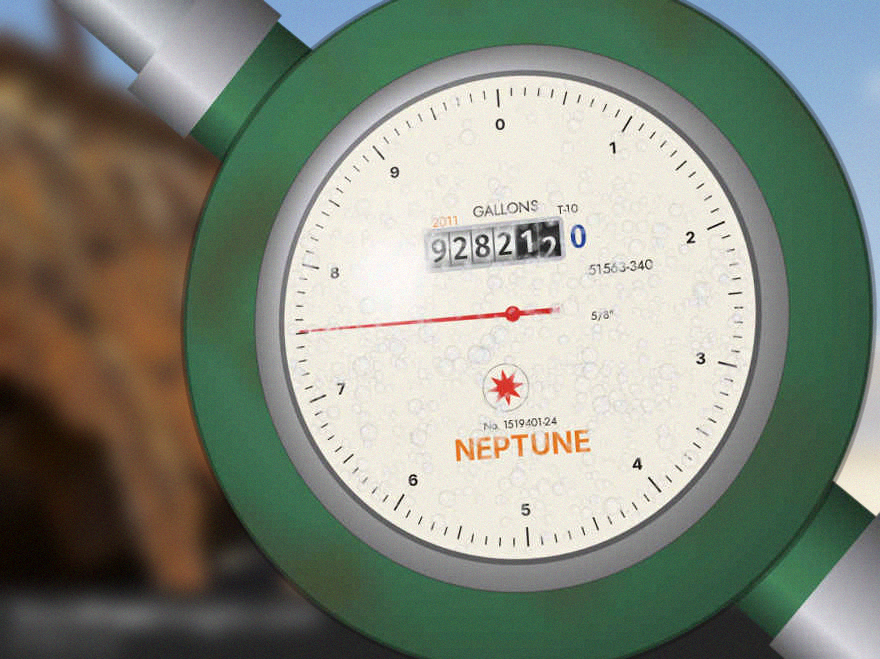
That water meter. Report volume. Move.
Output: 9282117.5 gal
